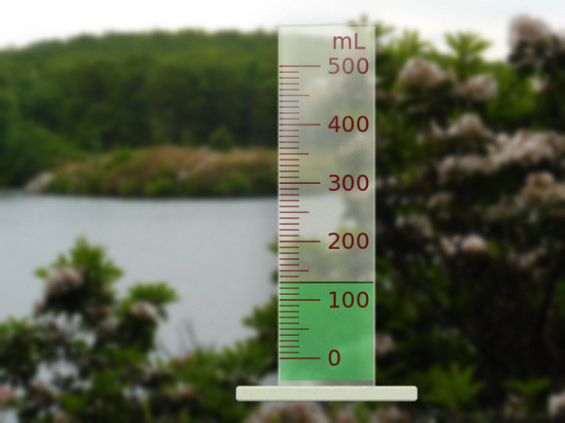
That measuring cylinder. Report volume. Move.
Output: 130 mL
